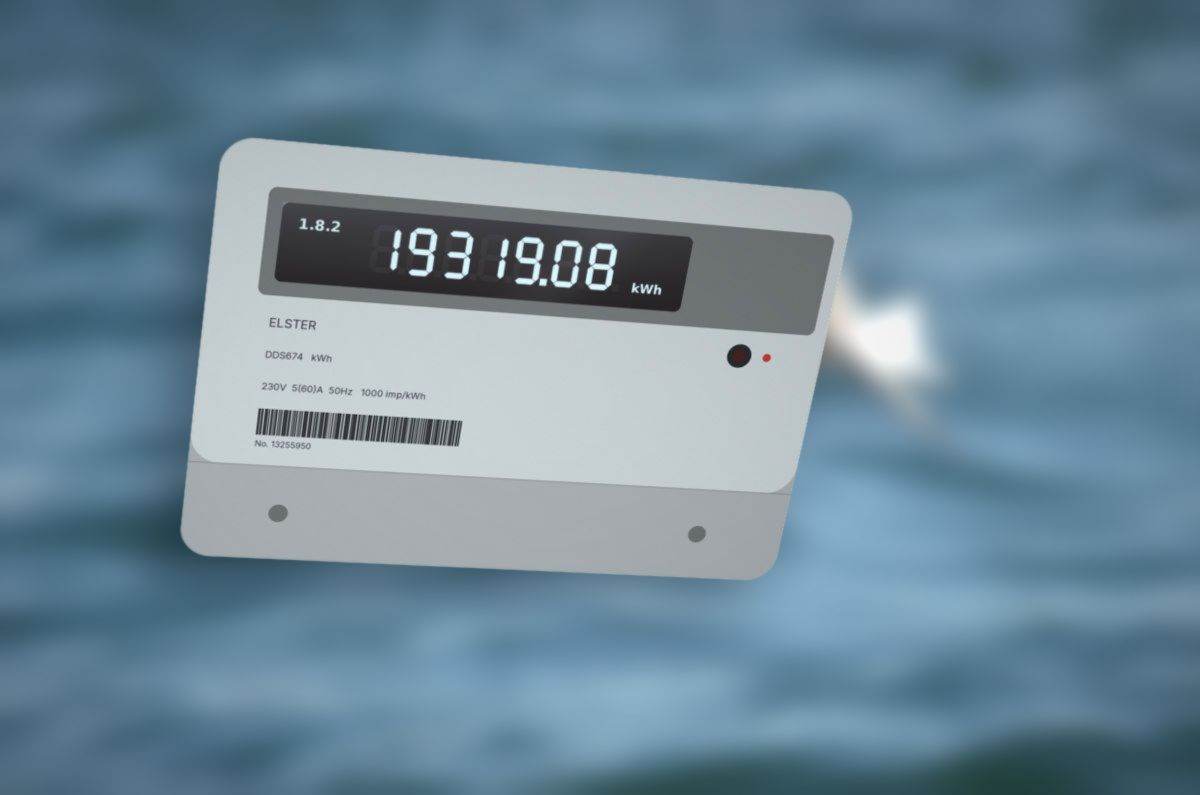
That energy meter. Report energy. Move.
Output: 19319.08 kWh
